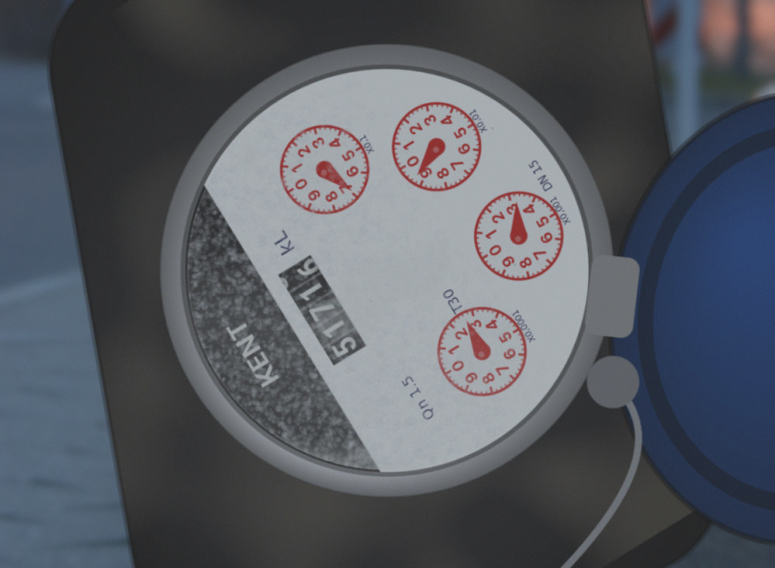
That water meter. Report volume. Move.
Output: 51715.6932 kL
